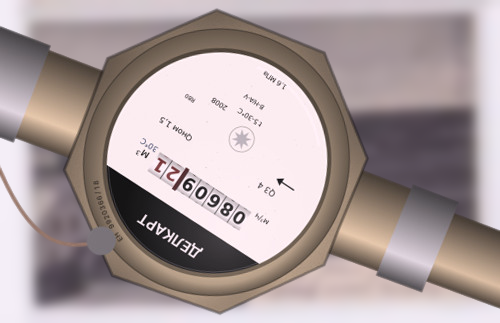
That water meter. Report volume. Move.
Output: 8609.21 m³
